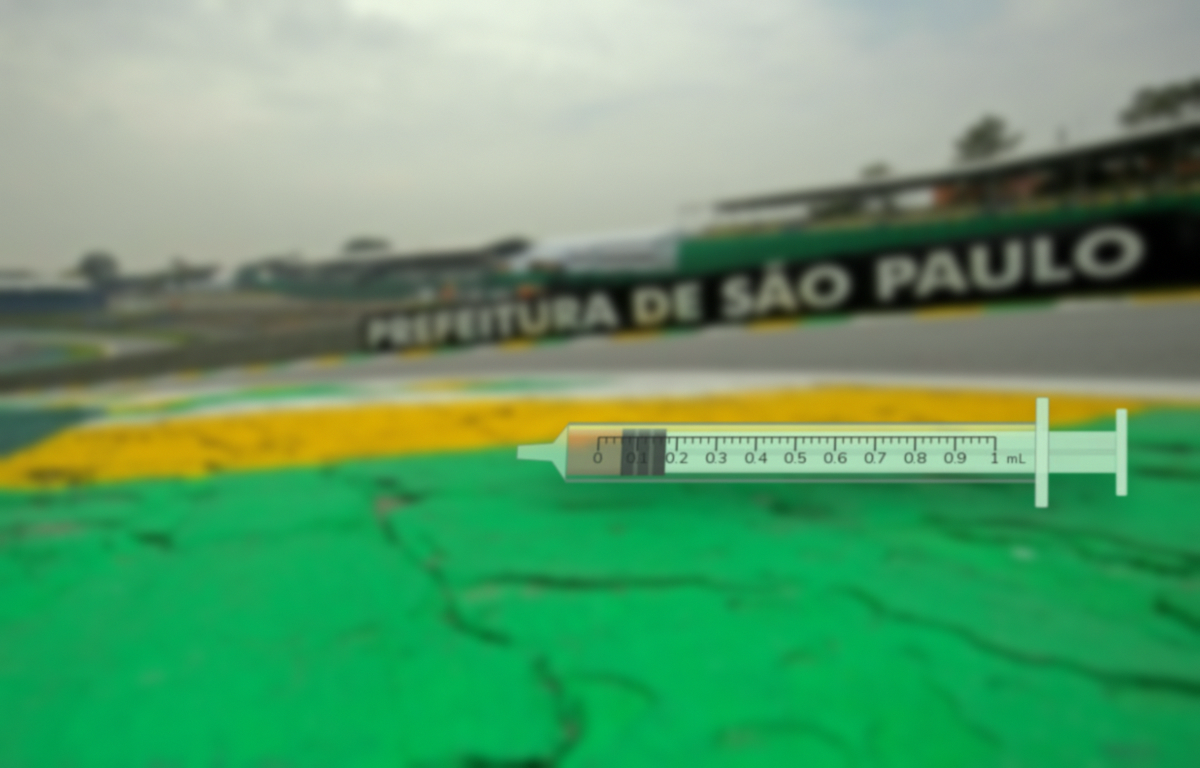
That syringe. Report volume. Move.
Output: 0.06 mL
